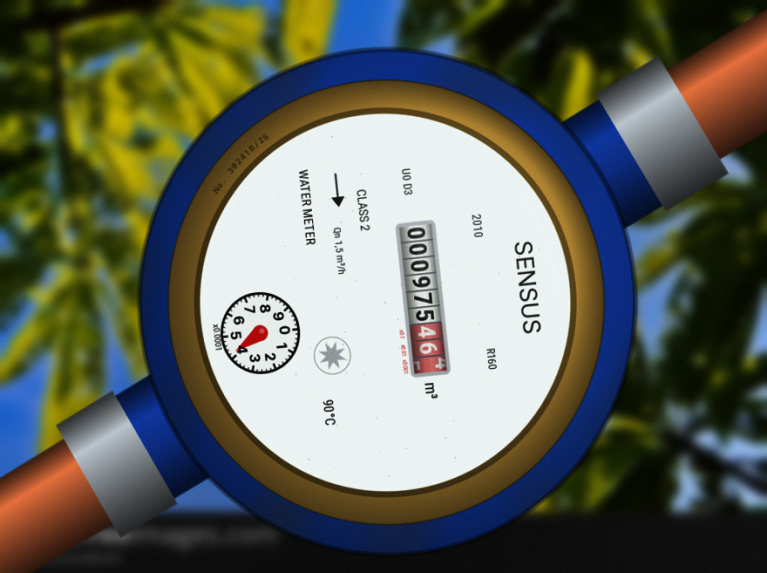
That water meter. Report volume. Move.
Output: 975.4644 m³
